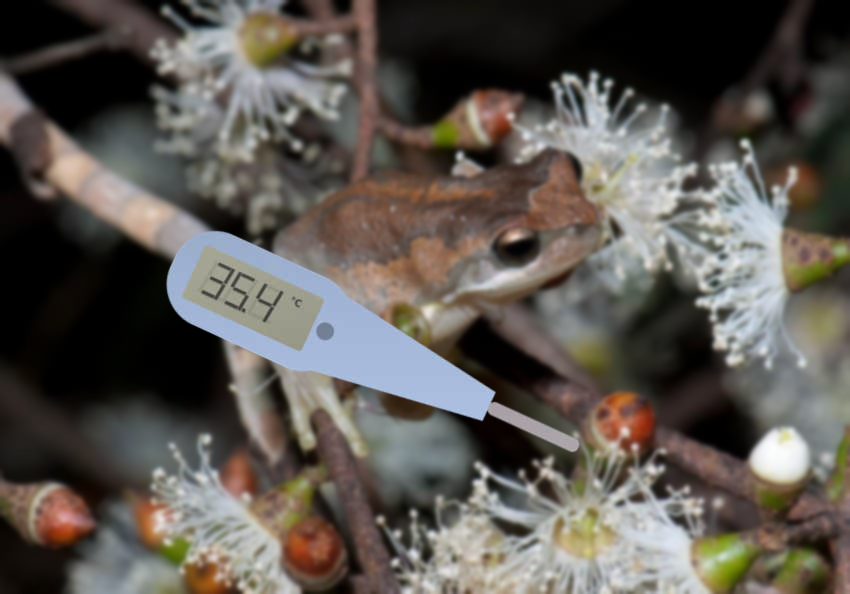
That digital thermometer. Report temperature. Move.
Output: 35.4 °C
